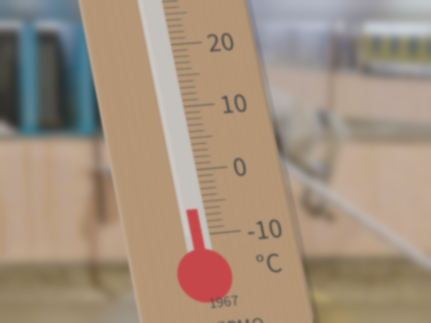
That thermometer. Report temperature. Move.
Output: -6 °C
